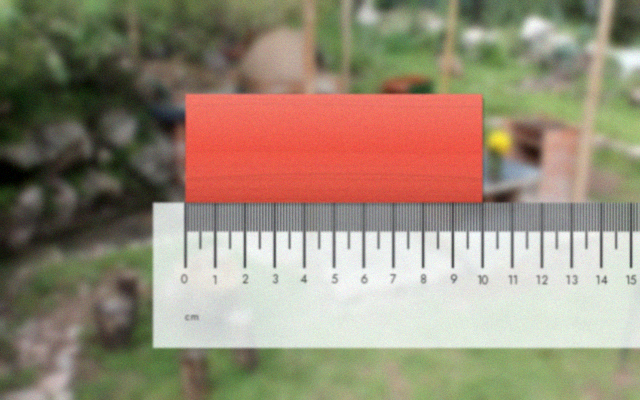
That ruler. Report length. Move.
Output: 10 cm
